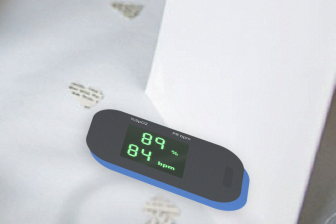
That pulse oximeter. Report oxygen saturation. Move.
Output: 89 %
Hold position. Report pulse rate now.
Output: 84 bpm
